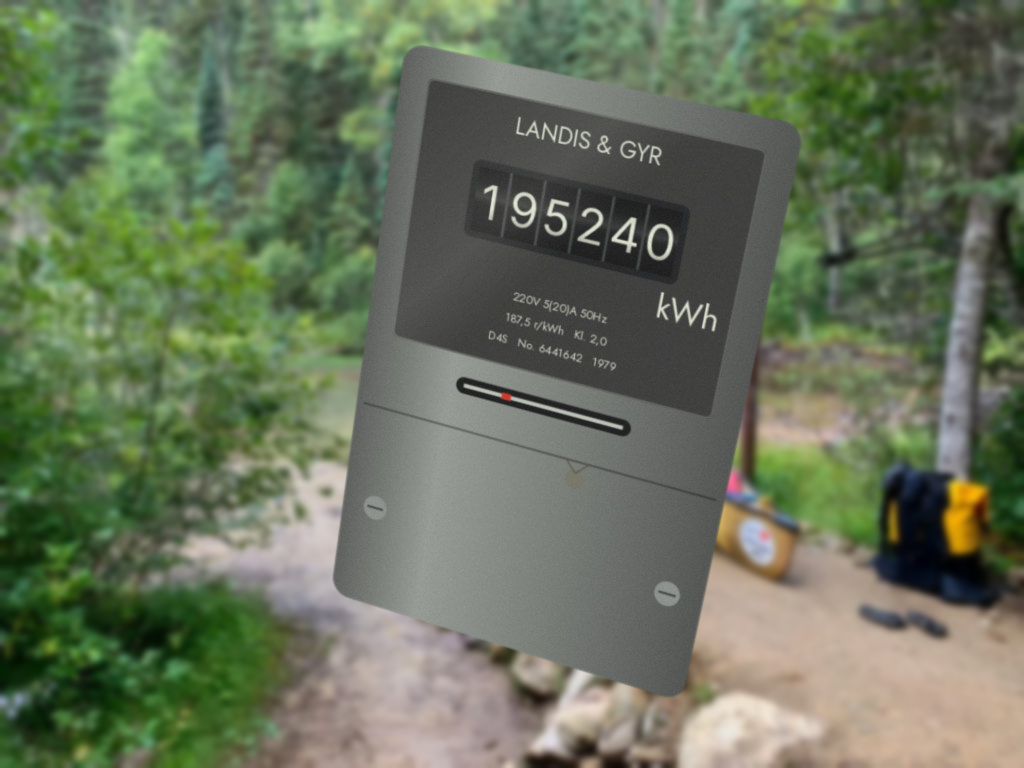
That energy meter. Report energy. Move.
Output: 195240 kWh
